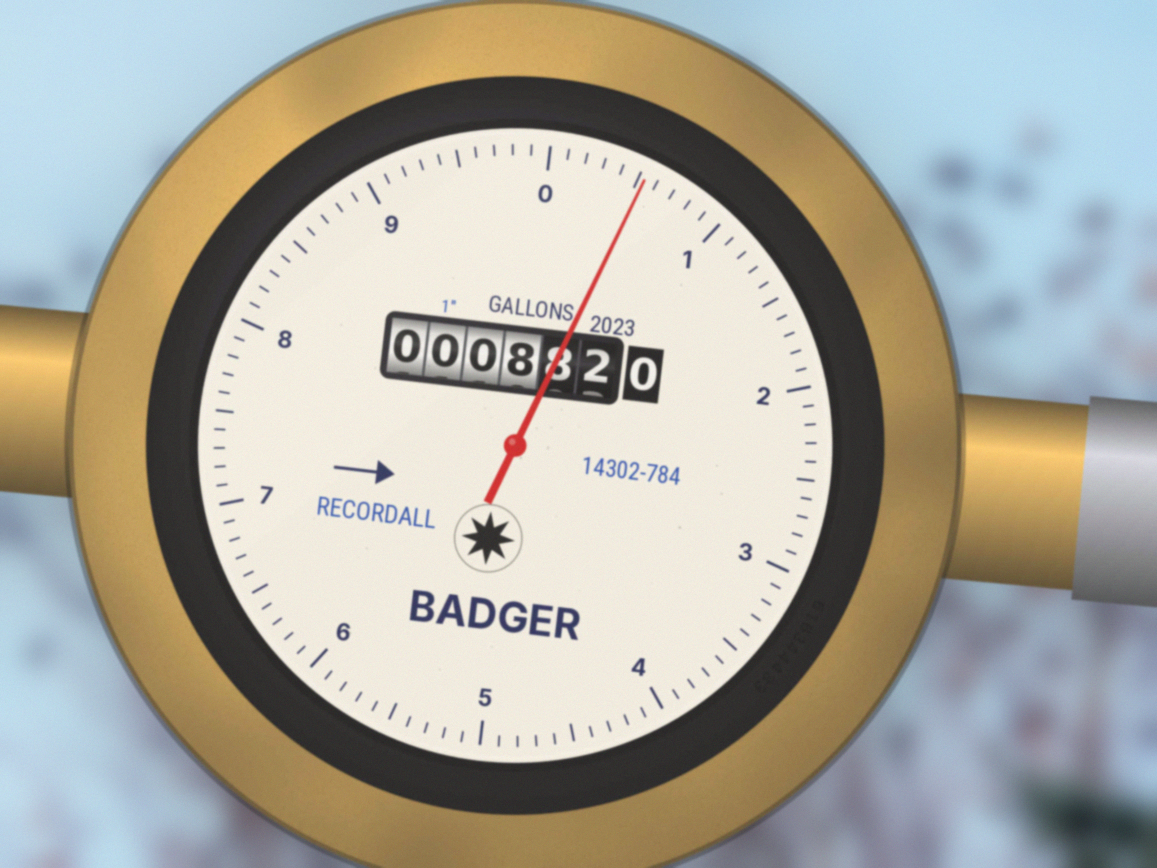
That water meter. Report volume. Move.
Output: 8820.5 gal
